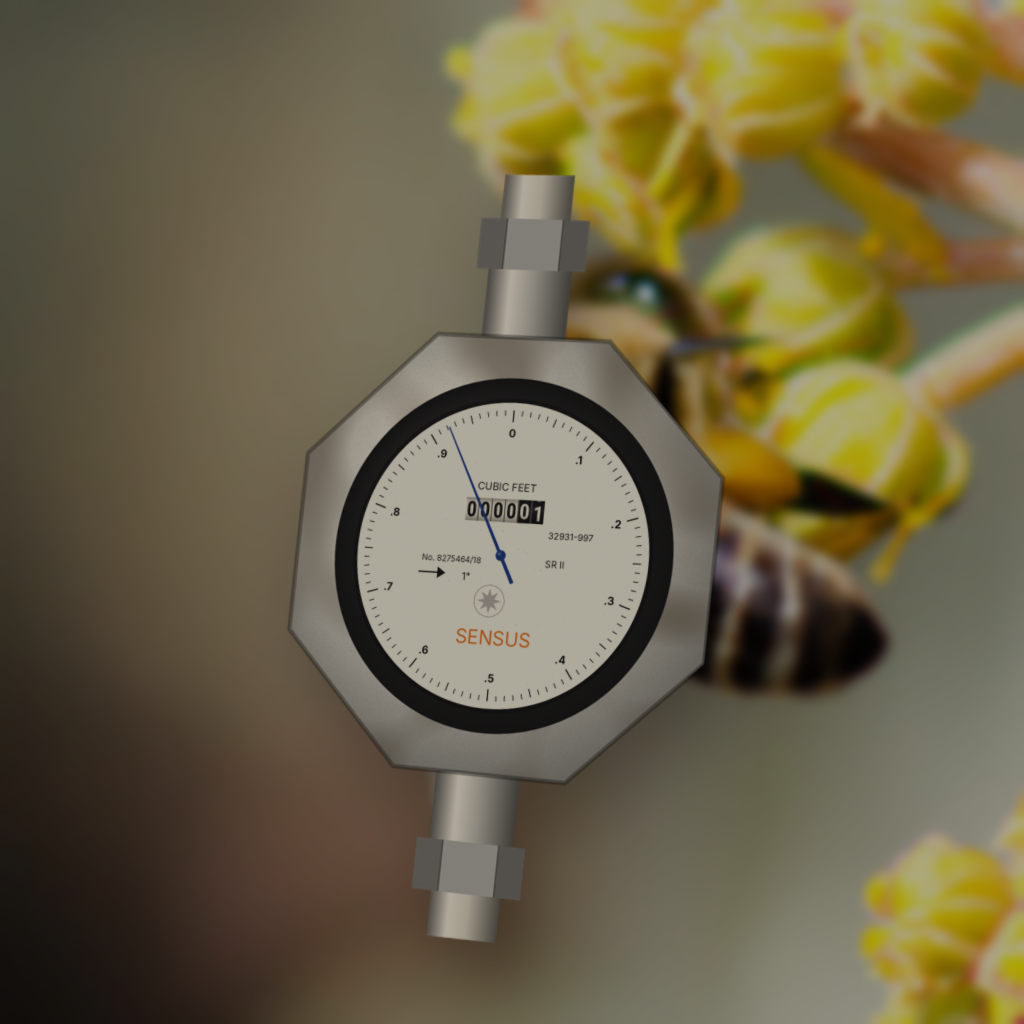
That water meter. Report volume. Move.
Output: 0.92 ft³
